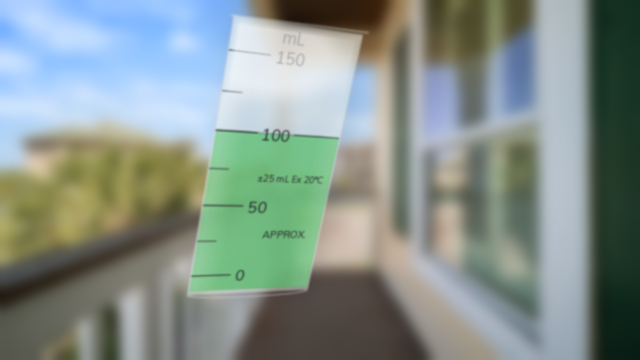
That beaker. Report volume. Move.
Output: 100 mL
